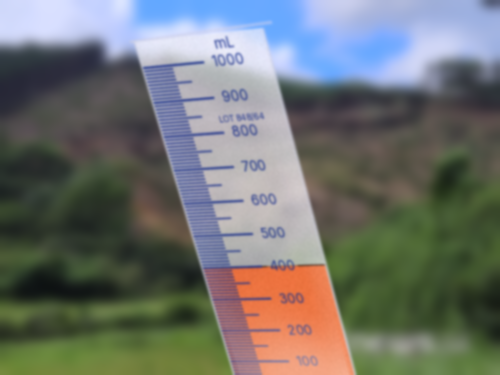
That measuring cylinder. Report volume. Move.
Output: 400 mL
